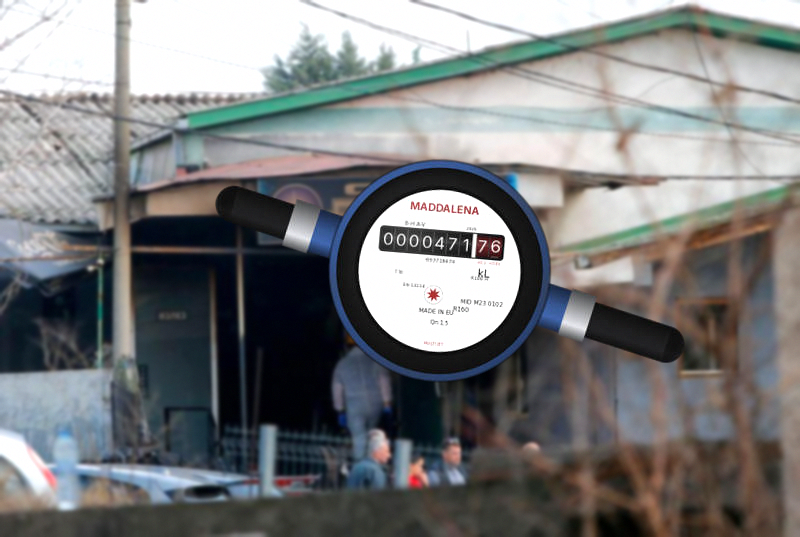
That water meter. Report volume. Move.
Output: 471.76 kL
